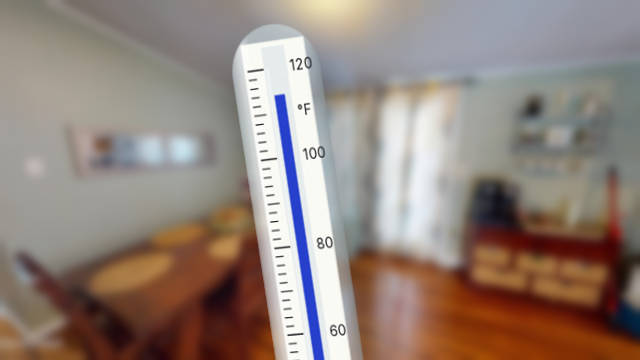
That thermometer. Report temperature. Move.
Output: 114 °F
